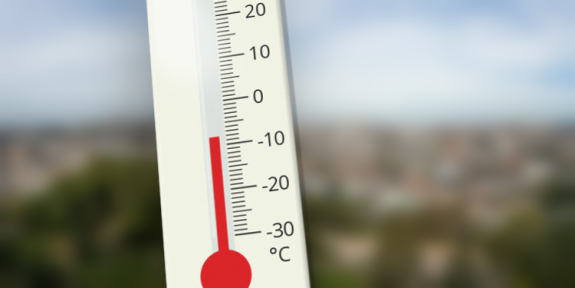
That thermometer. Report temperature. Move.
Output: -8 °C
